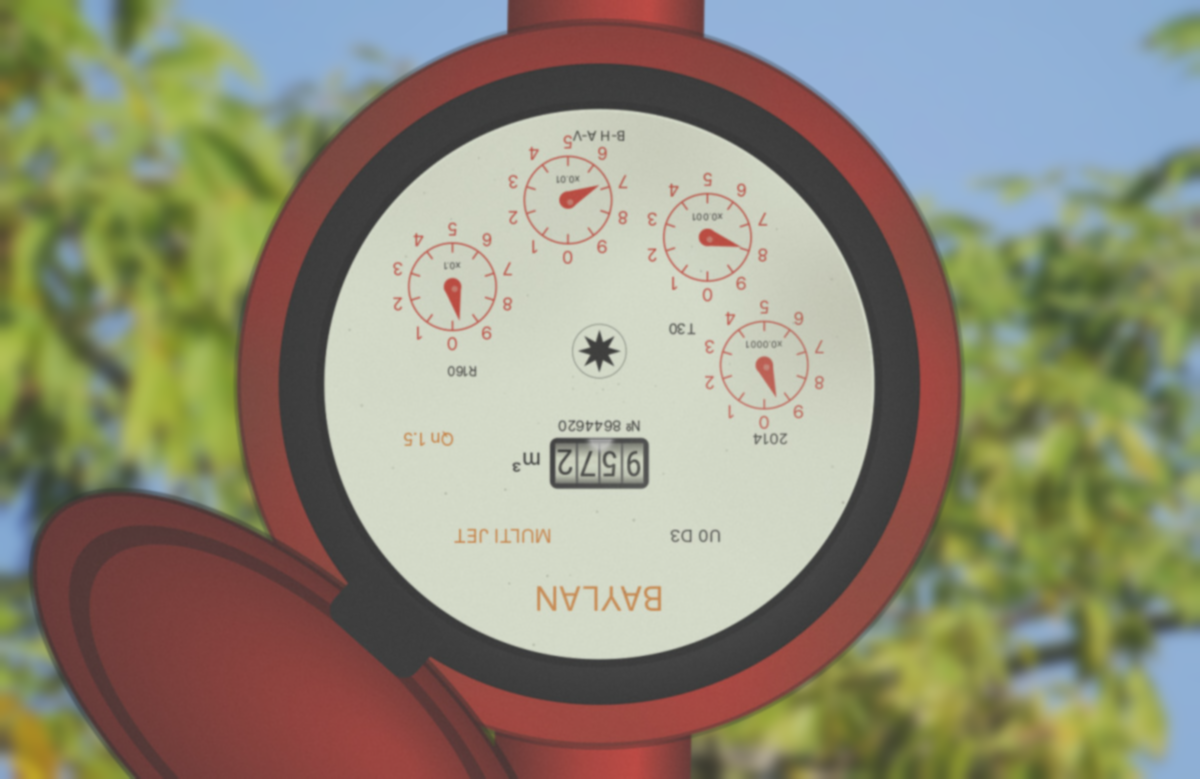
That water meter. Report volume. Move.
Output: 9571.9679 m³
